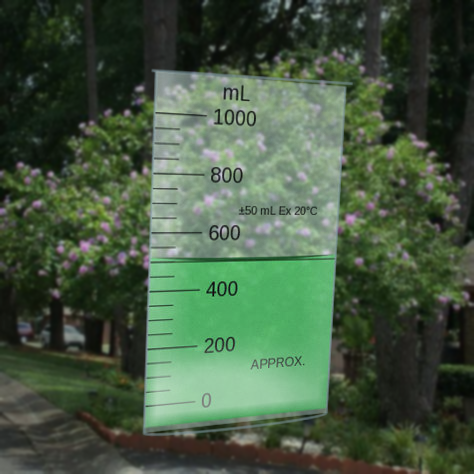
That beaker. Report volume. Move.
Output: 500 mL
